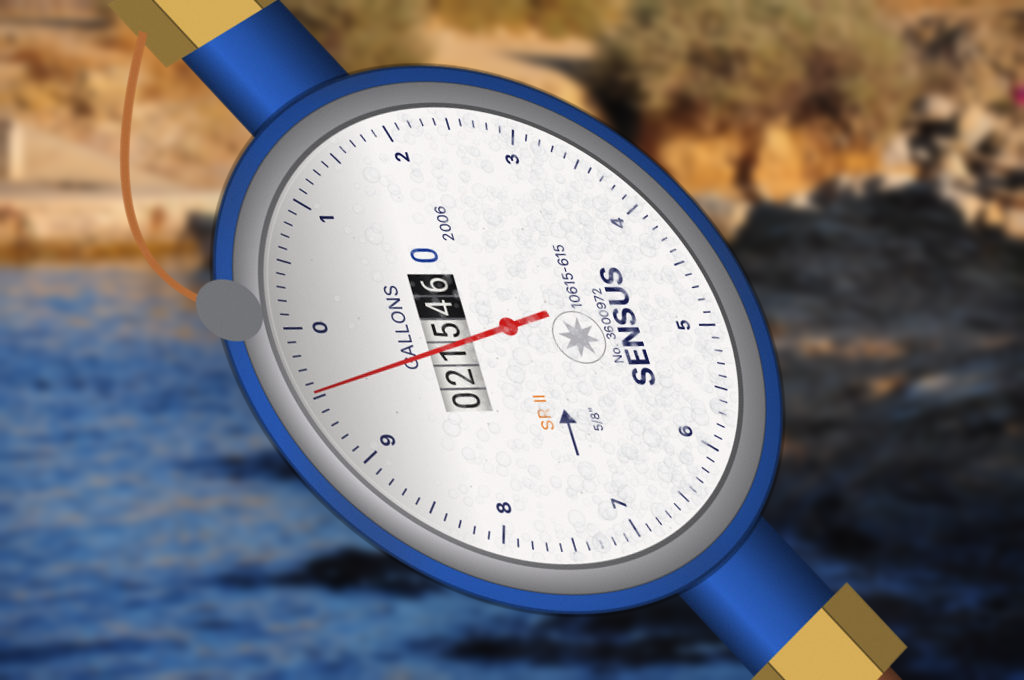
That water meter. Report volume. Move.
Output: 215459.5 gal
